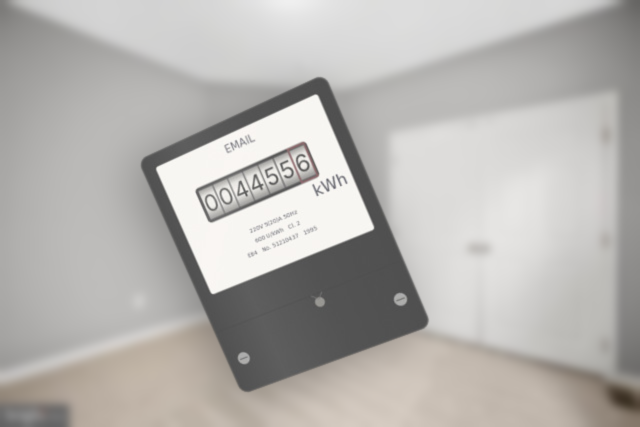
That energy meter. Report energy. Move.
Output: 4455.6 kWh
